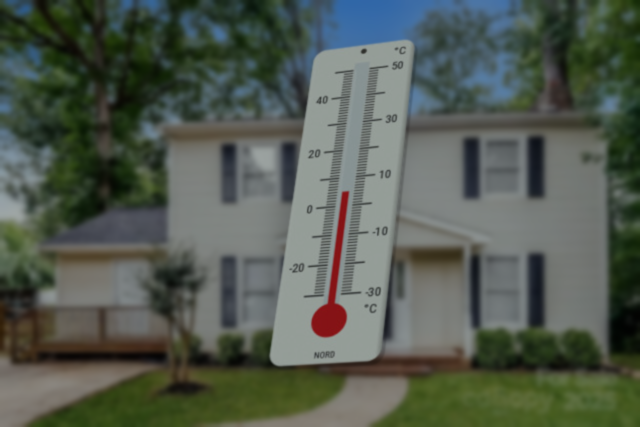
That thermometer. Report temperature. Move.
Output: 5 °C
